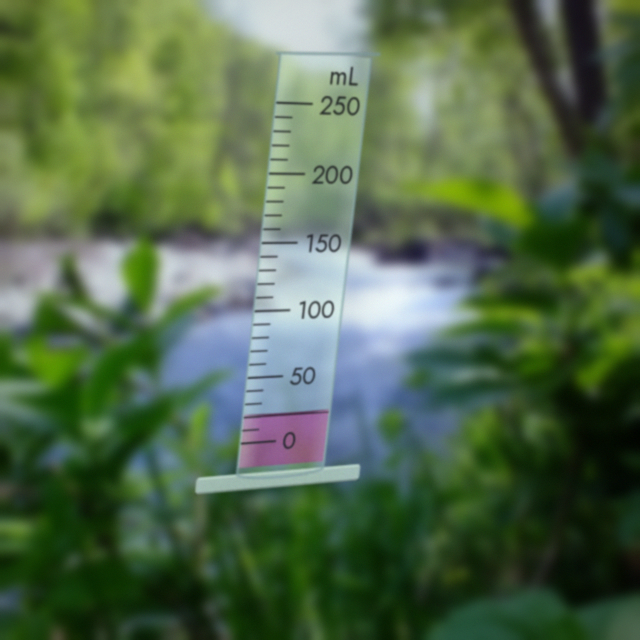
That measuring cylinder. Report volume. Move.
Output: 20 mL
